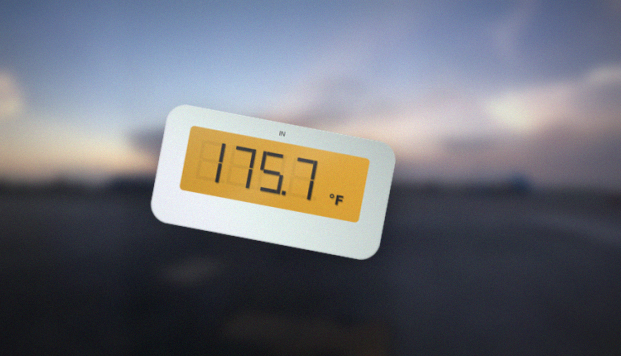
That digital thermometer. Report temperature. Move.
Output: 175.7 °F
